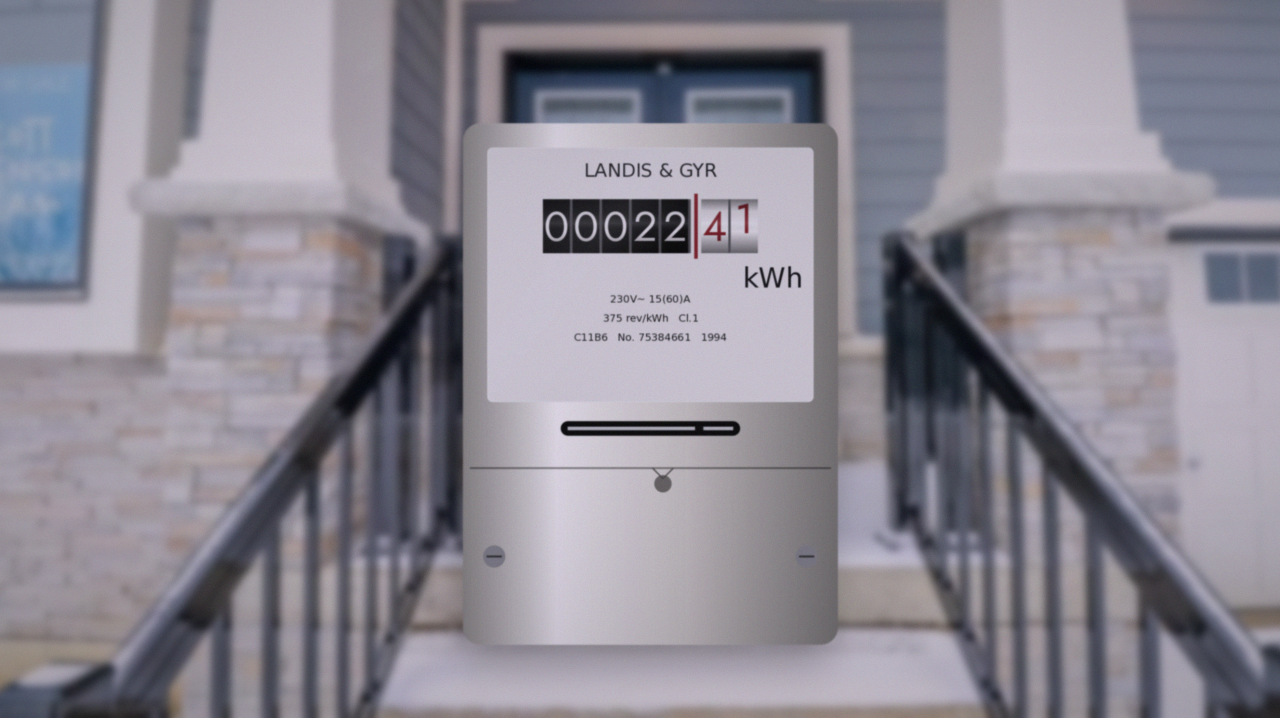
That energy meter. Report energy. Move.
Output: 22.41 kWh
